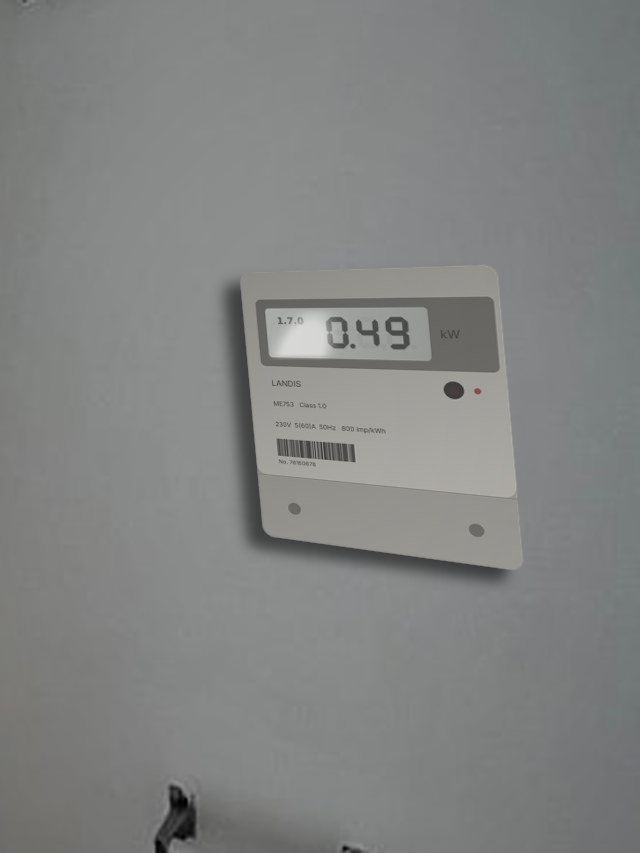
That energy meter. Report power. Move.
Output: 0.49 kW
